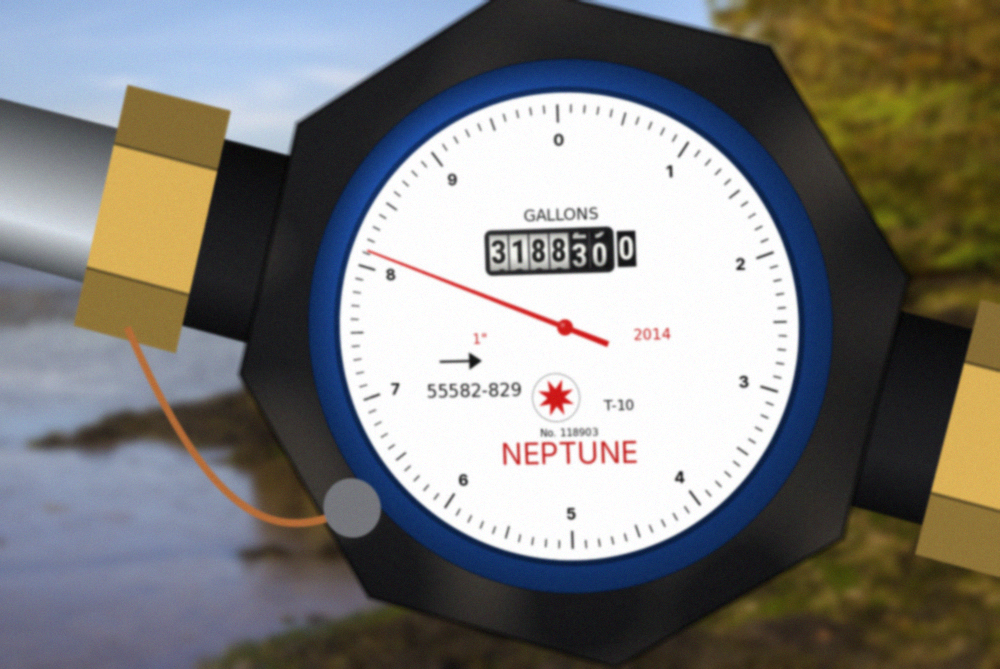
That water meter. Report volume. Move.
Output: 3188298.1 gal
